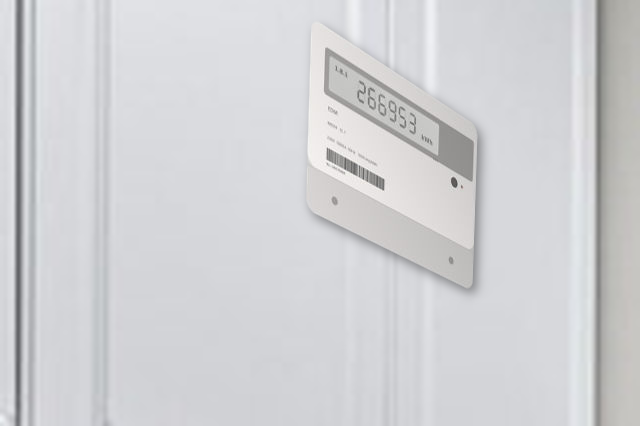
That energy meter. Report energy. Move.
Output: 266953 kWh
